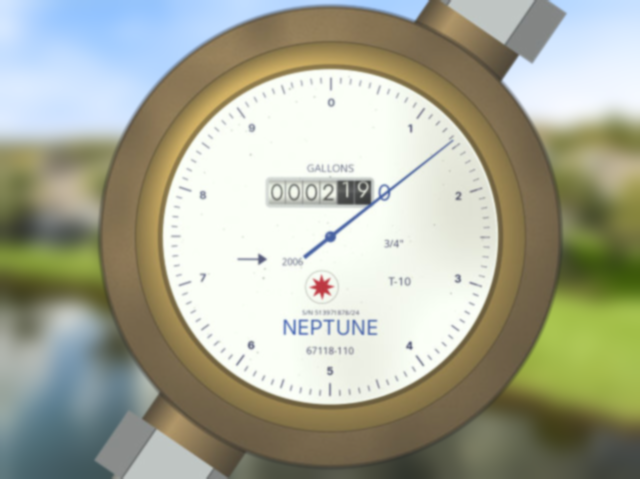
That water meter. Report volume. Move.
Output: 2191.4 gal
